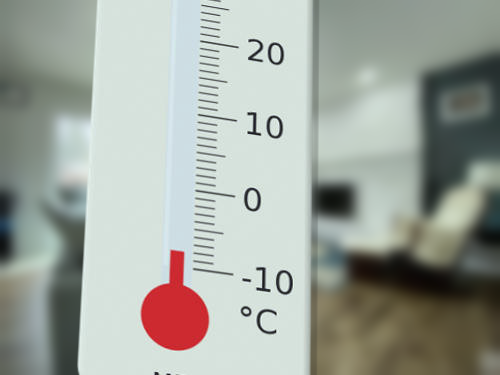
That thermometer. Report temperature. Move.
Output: -8 °C
